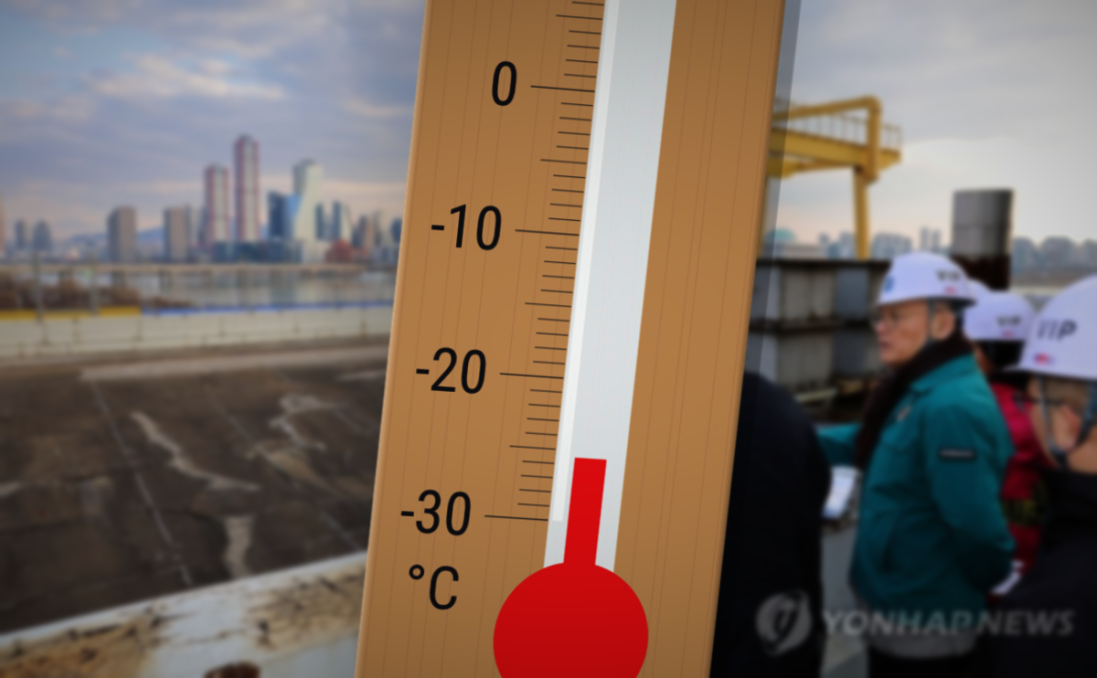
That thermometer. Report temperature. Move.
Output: -25.5 °C
